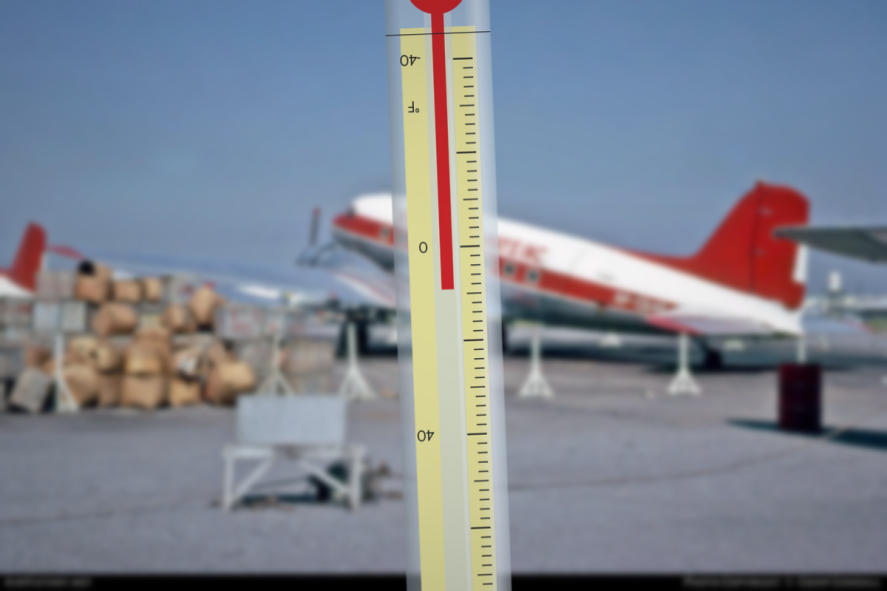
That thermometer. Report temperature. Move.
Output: 9 °F
